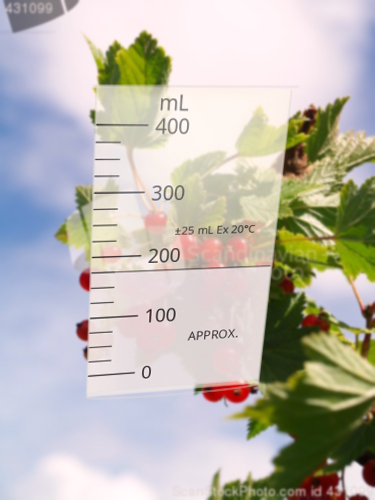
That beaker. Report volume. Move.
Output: 175 mL
